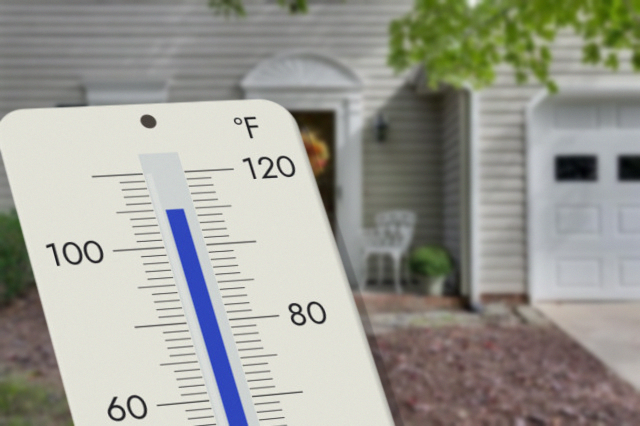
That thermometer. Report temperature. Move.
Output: 110 °F
